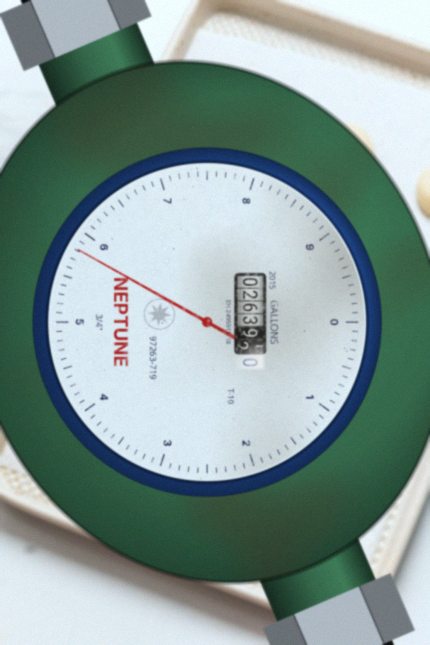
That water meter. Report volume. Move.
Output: 263915.8 gal
